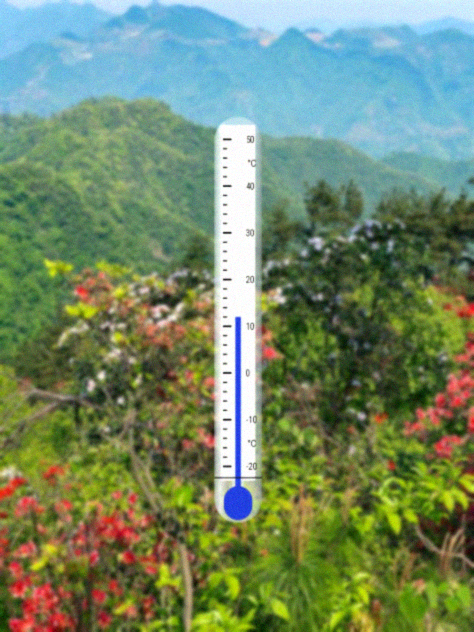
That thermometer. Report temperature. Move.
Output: 12 °C
